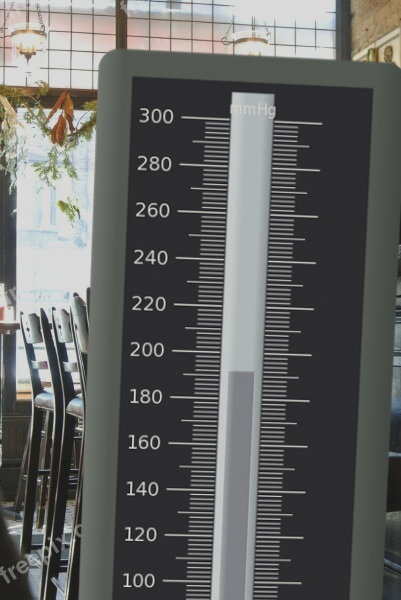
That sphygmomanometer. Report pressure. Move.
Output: 192 mmHg
